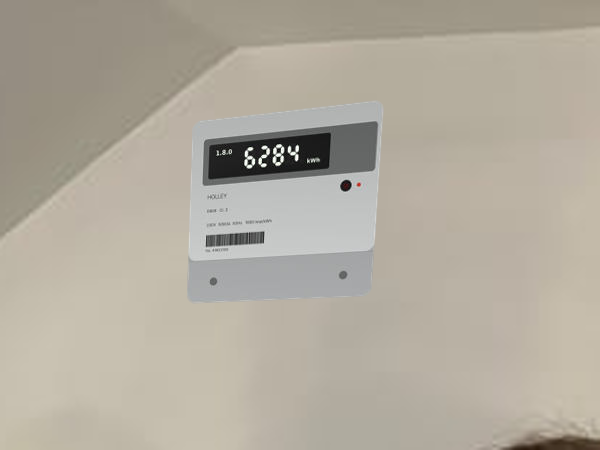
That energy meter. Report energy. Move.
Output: 6284 kWh
